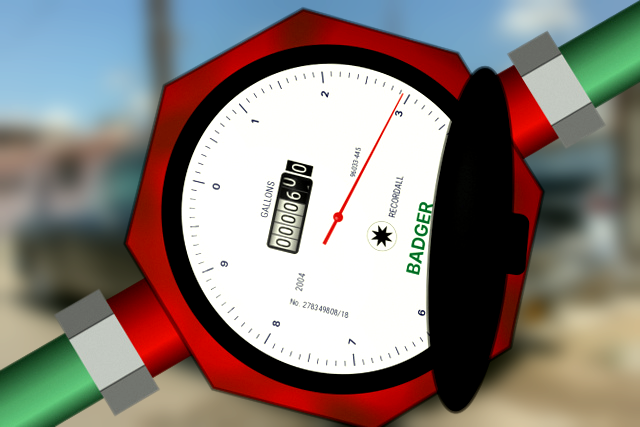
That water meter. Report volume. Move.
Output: 602.9 gal
